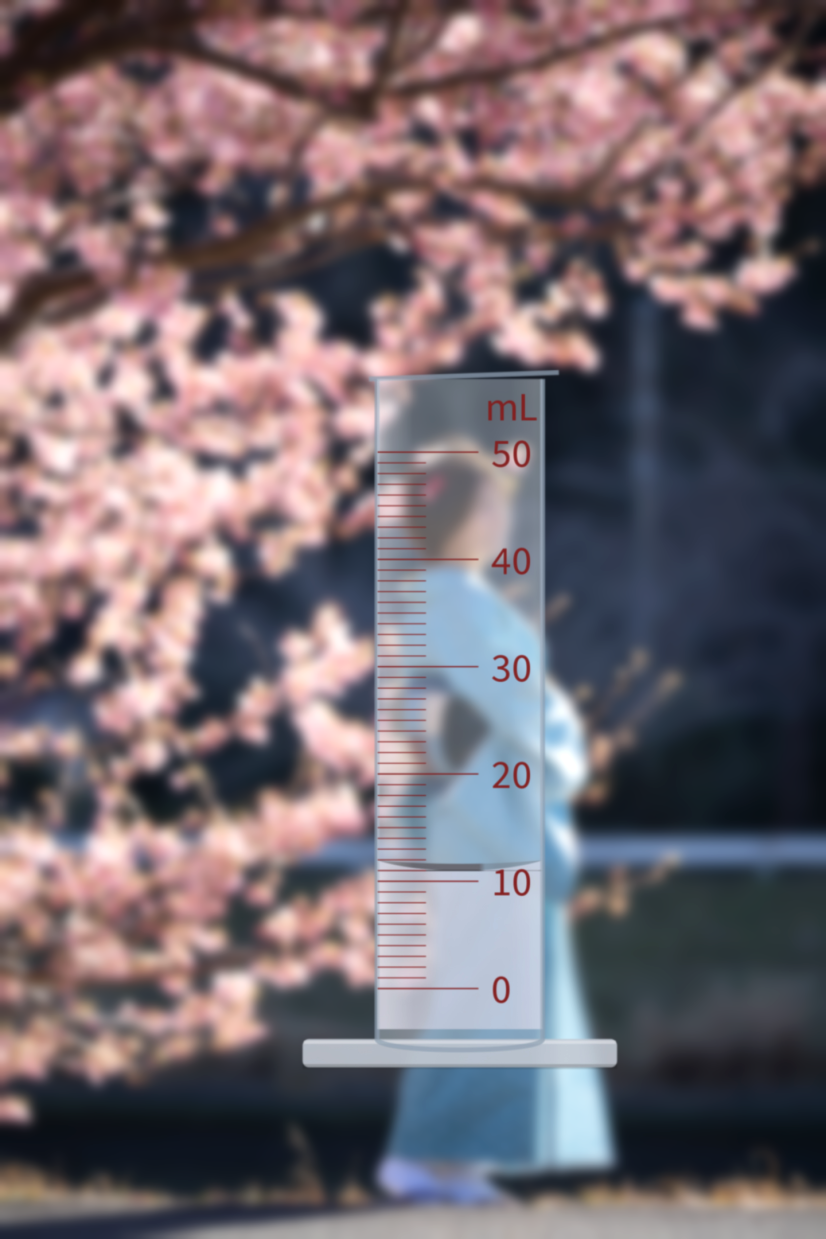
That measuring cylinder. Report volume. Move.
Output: 11 mL
